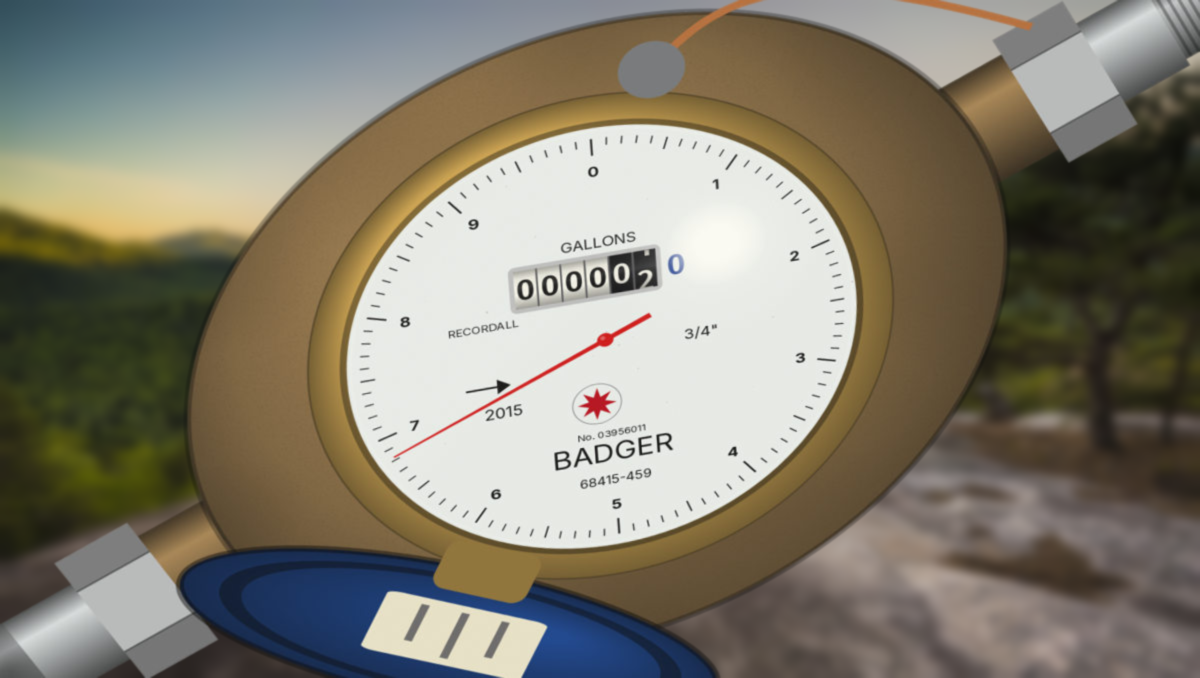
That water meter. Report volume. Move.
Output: 16.8 gal
